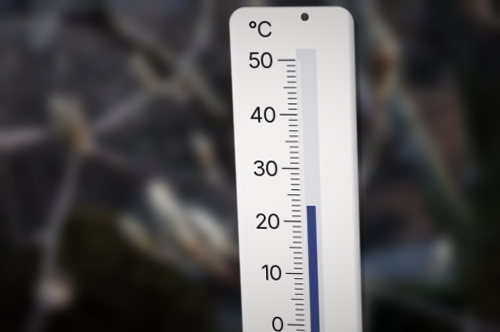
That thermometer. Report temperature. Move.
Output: 23 °C
